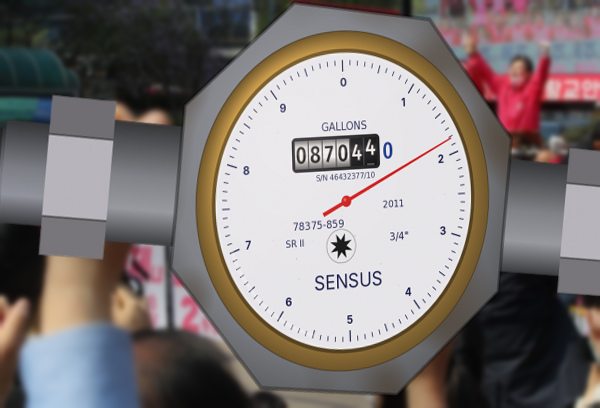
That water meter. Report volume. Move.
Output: 870441.8 gal
